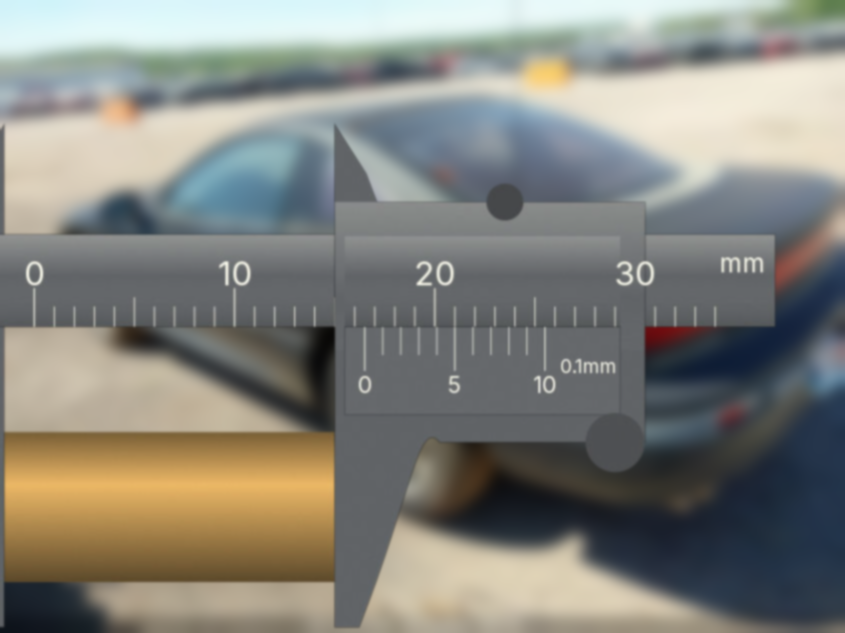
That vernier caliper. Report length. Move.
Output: 16.5 mm
